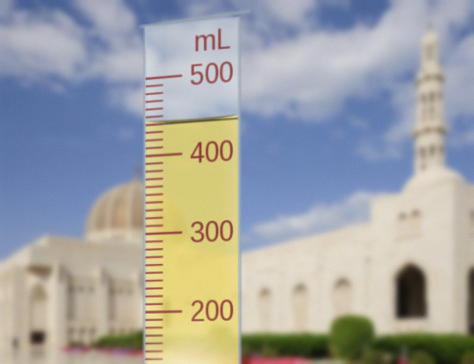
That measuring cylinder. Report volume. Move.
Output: 440 mL
